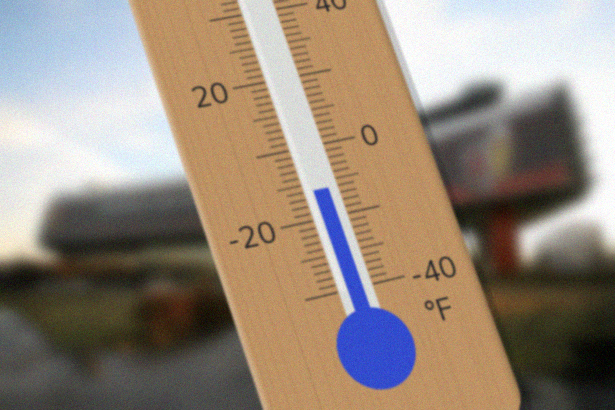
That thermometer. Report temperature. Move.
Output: -12 °F
